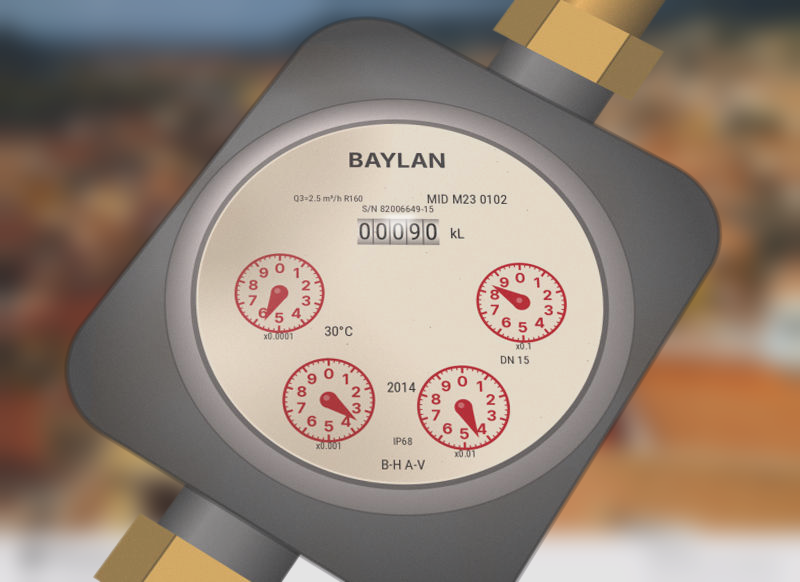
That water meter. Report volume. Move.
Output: 90.8435 kL
